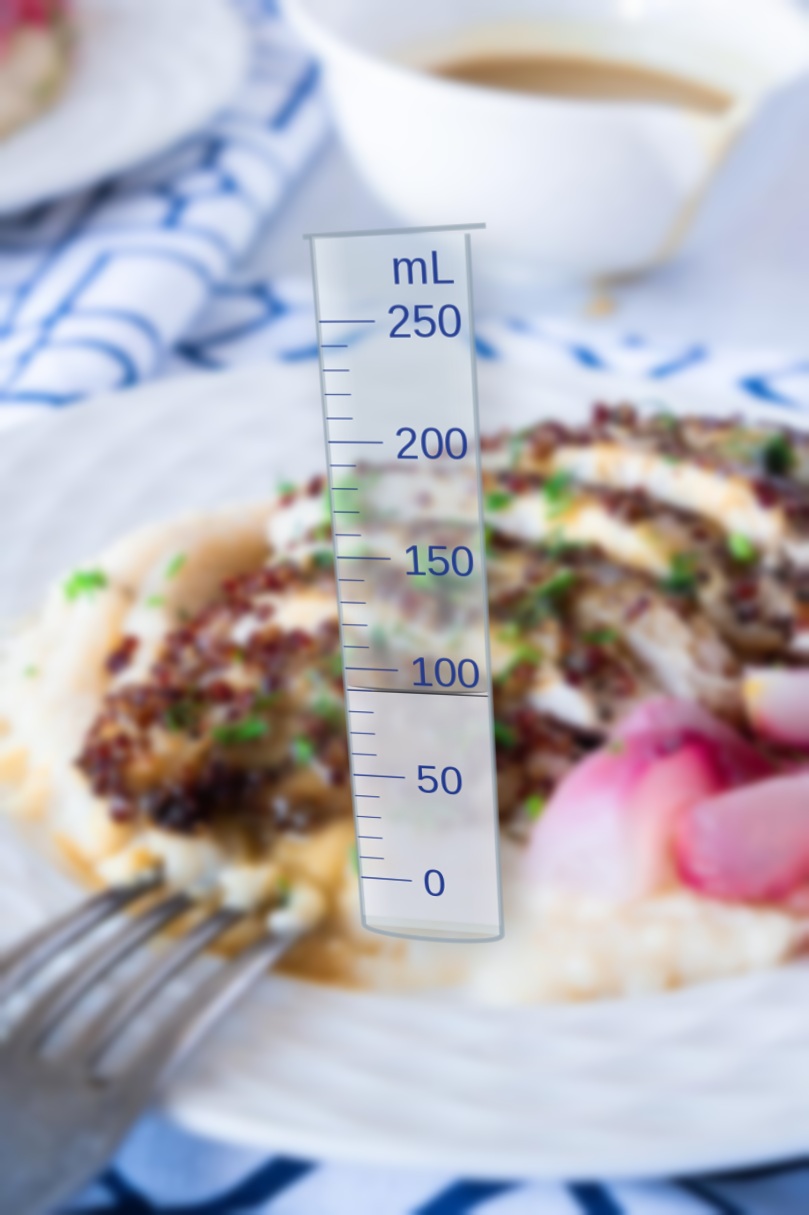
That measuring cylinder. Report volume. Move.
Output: 90 mL
